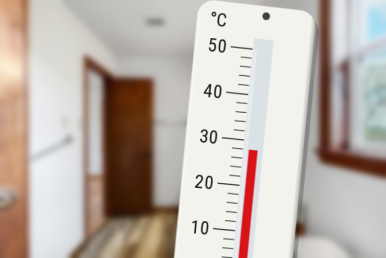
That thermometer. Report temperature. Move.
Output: 28 °C
